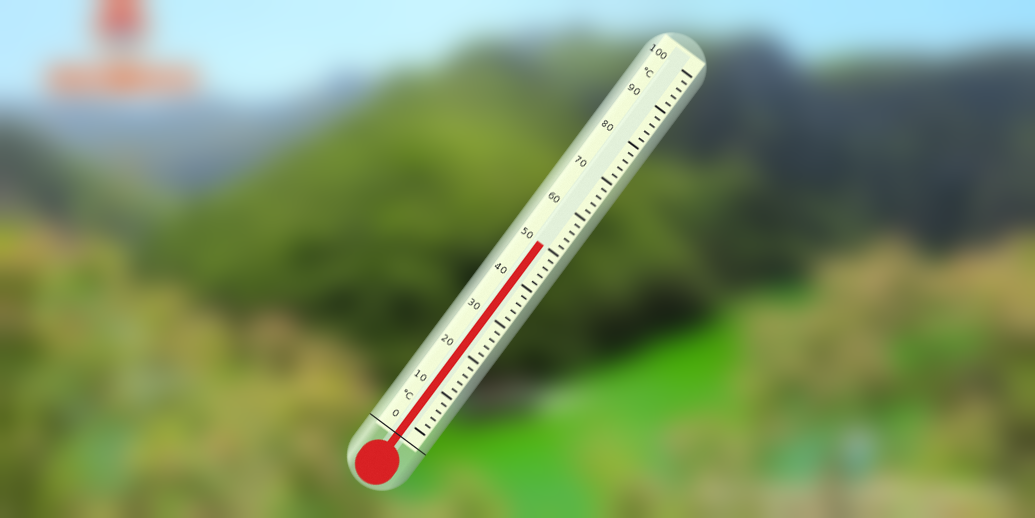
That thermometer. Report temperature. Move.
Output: 50 °C
